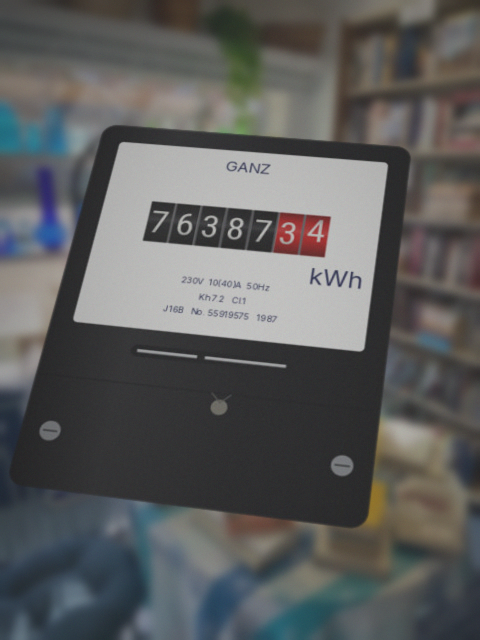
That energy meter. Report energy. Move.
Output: 76387.34 kWh
